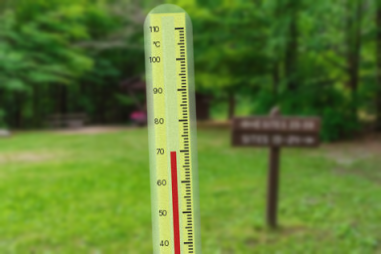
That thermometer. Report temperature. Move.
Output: 70 °C
